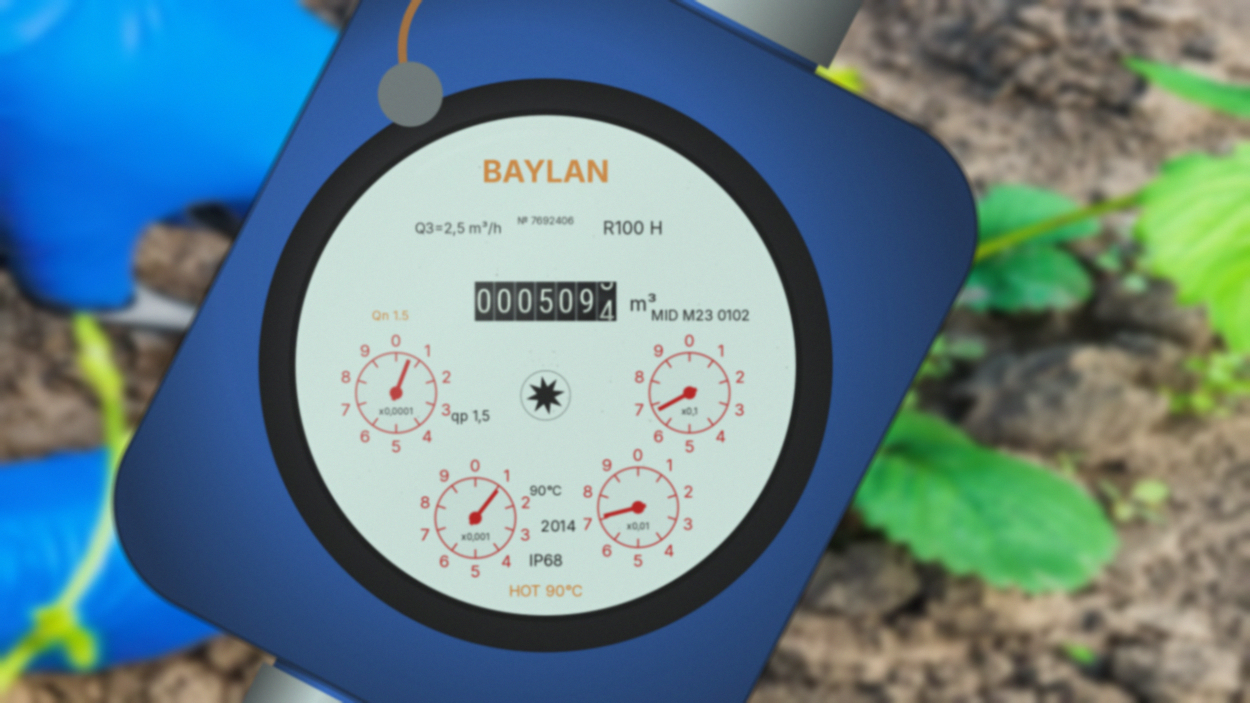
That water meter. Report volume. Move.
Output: 5093.6710 m³
